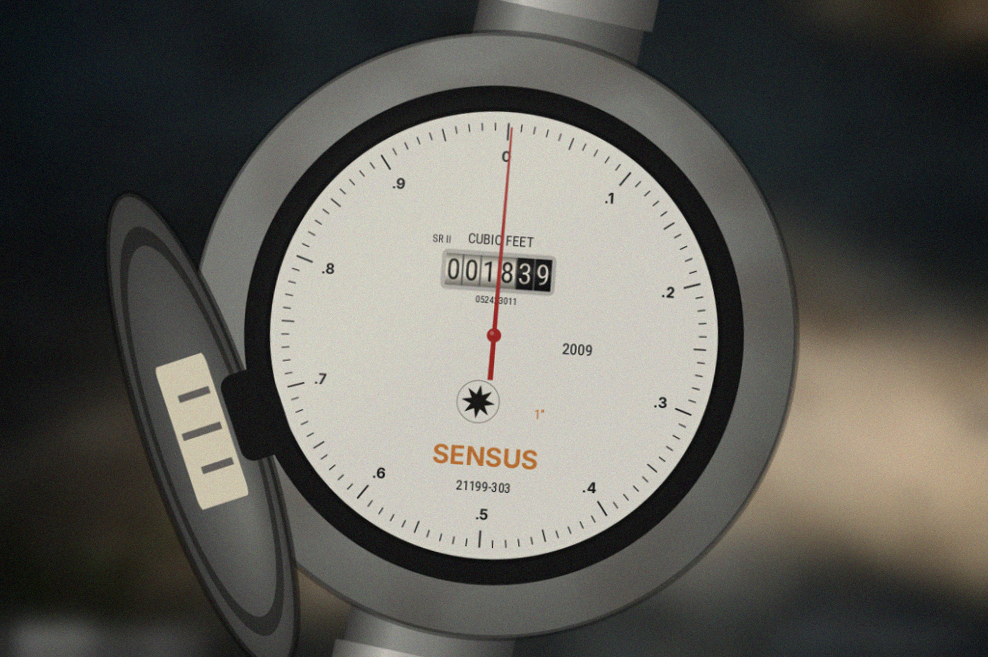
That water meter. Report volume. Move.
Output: 1839.00 ft³
